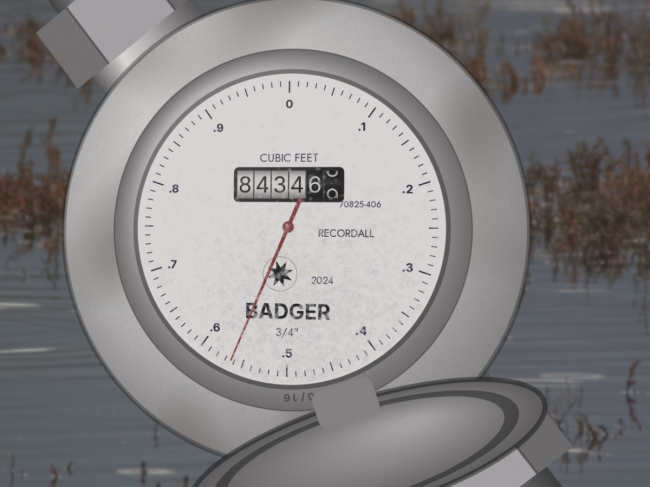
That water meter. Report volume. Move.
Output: 843468.56 ft³
